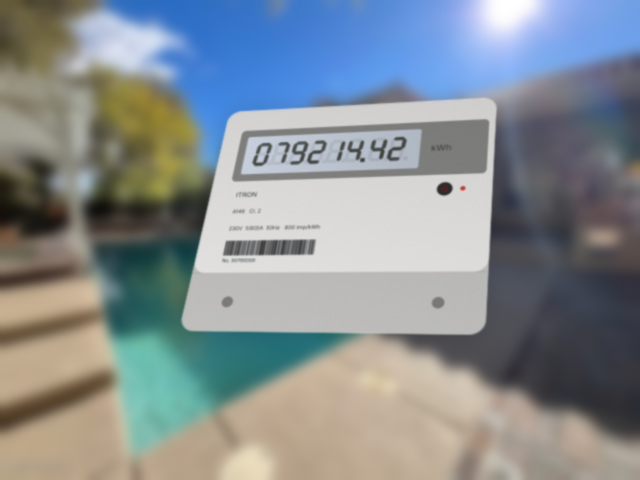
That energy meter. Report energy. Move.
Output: 79214.42 kWh
